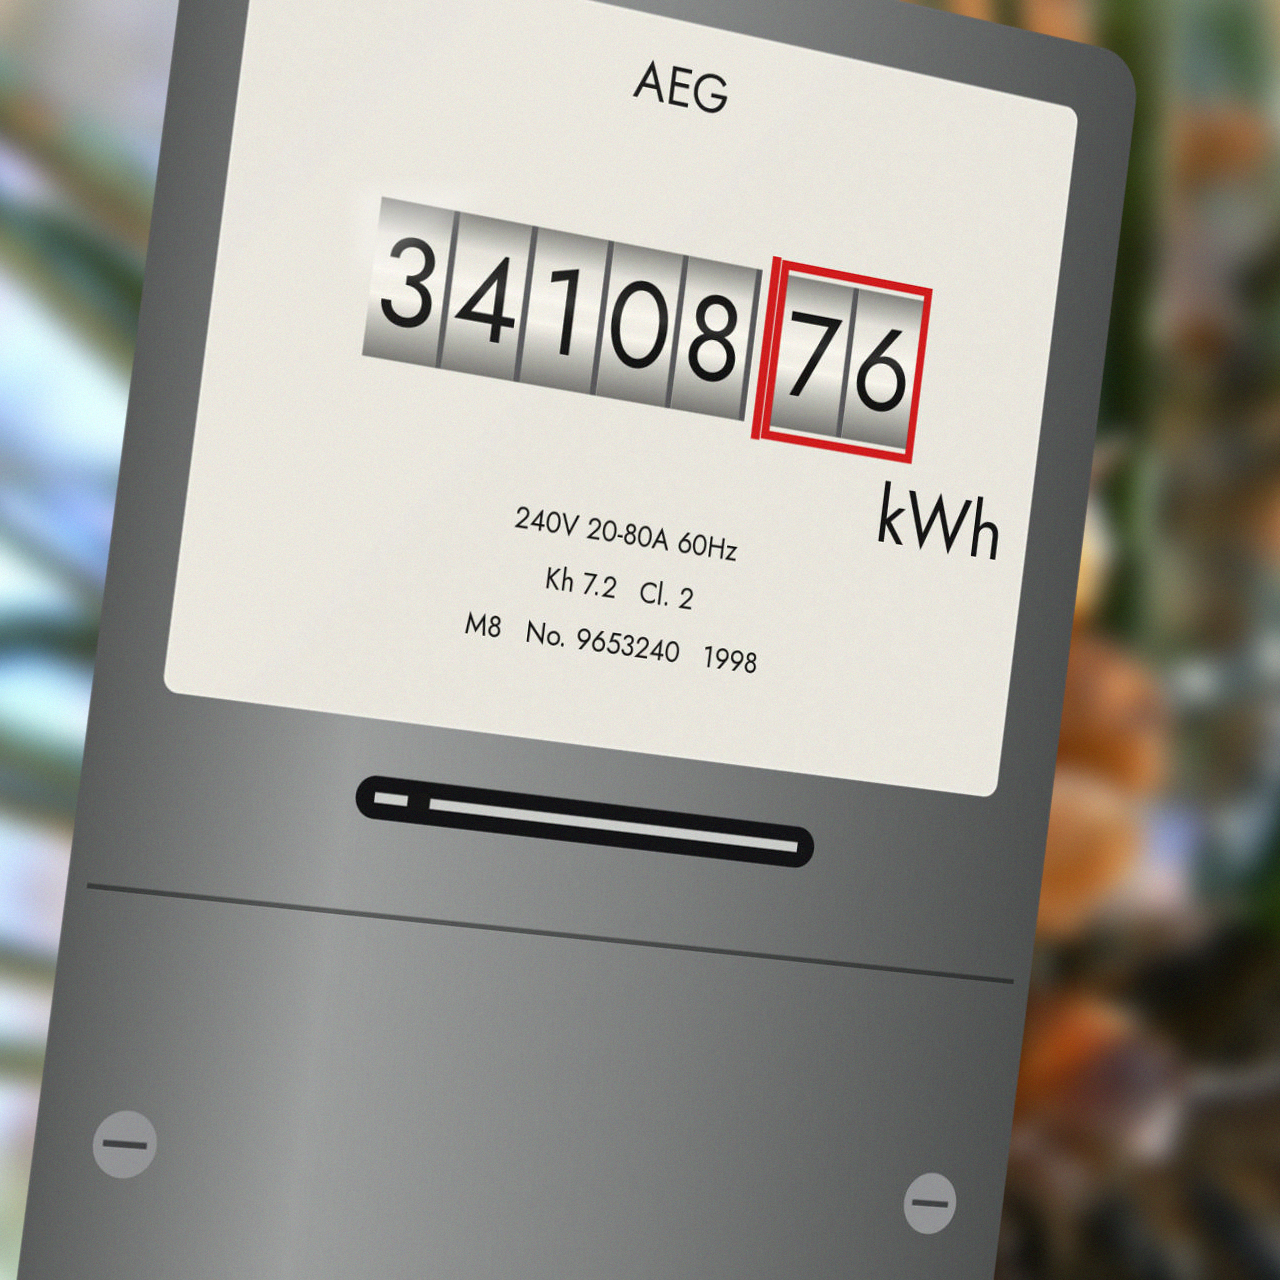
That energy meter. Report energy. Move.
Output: 34108.76 kWh
